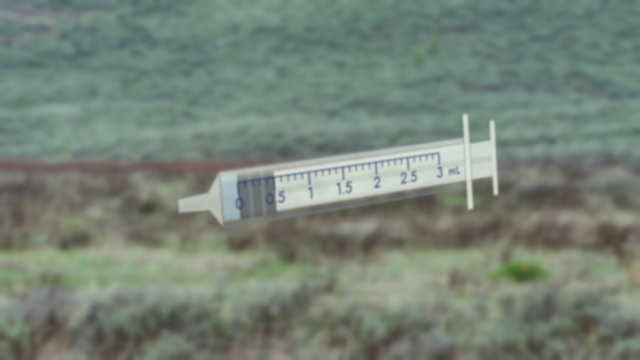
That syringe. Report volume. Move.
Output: 0 mL
